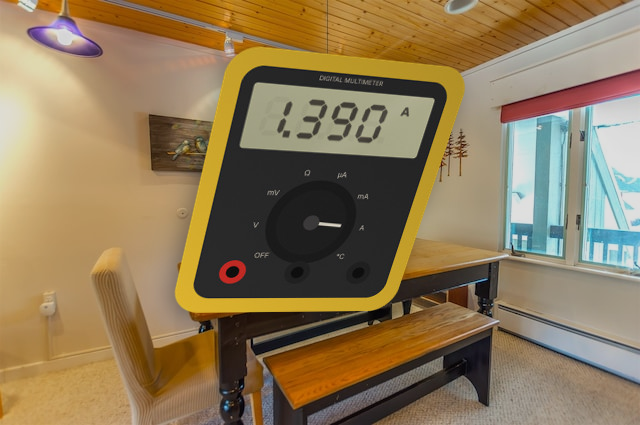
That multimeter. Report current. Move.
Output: 1.390 A
